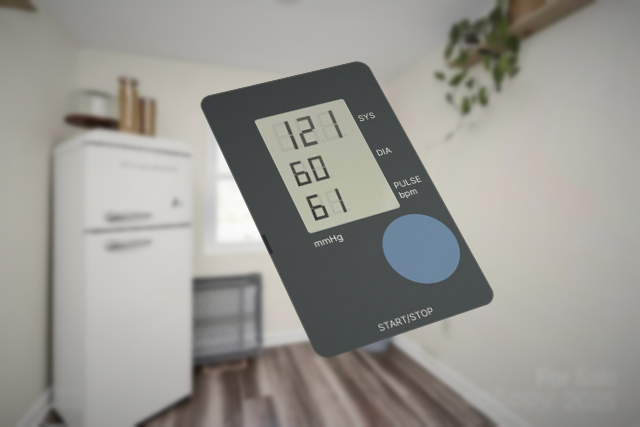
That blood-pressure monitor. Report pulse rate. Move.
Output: 61 bpm
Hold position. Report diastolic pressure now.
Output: 60 mmHg
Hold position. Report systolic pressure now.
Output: 121 mmHg
